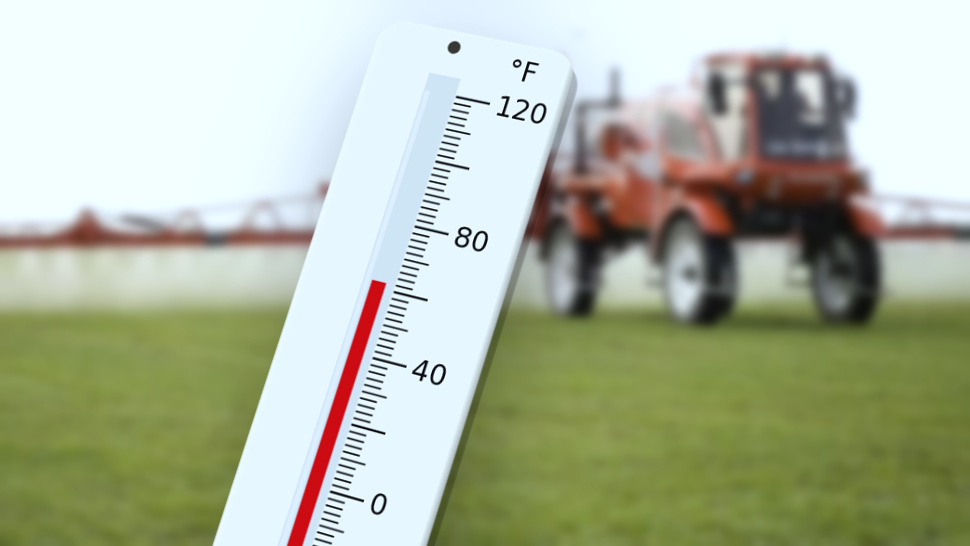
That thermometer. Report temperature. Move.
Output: 62 °F
